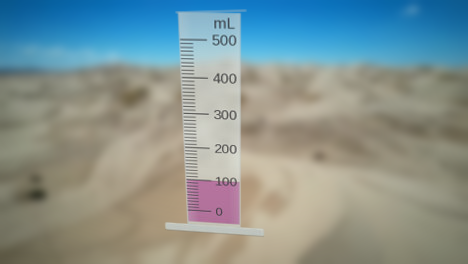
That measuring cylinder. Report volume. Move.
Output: 100 mL
